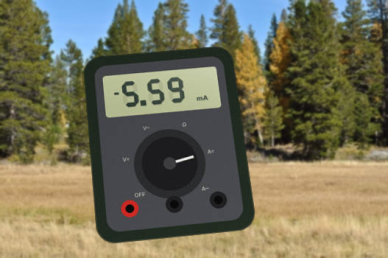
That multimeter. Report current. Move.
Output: -5.59 mA
